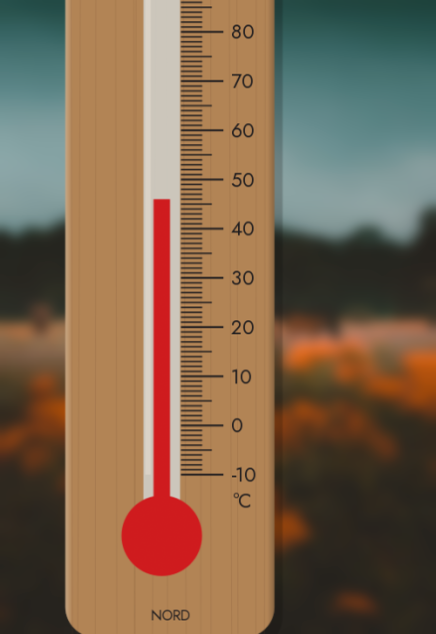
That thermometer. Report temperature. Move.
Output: 46 °C
